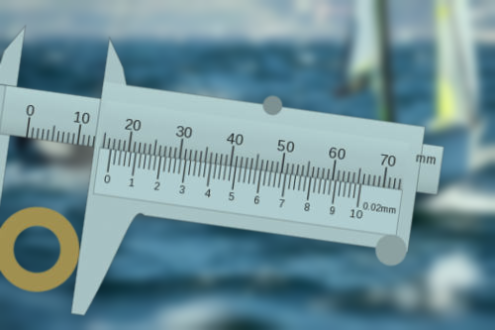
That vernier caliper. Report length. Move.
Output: 16.5 mm
